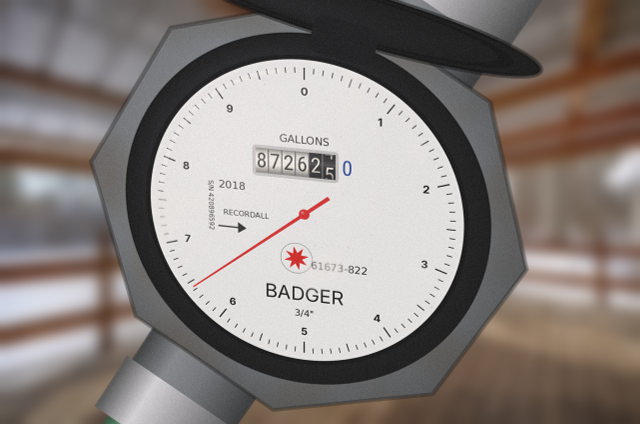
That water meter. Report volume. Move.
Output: 8726246.4 gal
